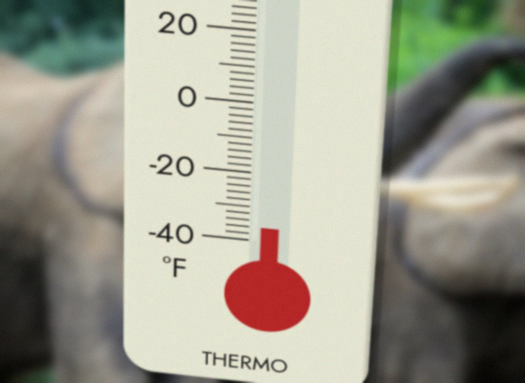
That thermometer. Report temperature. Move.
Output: -36 °F
